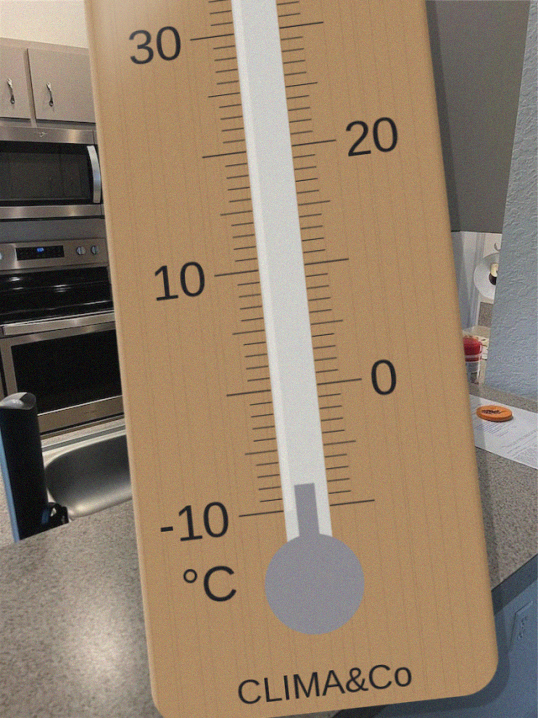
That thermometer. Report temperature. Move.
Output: -8 °C
